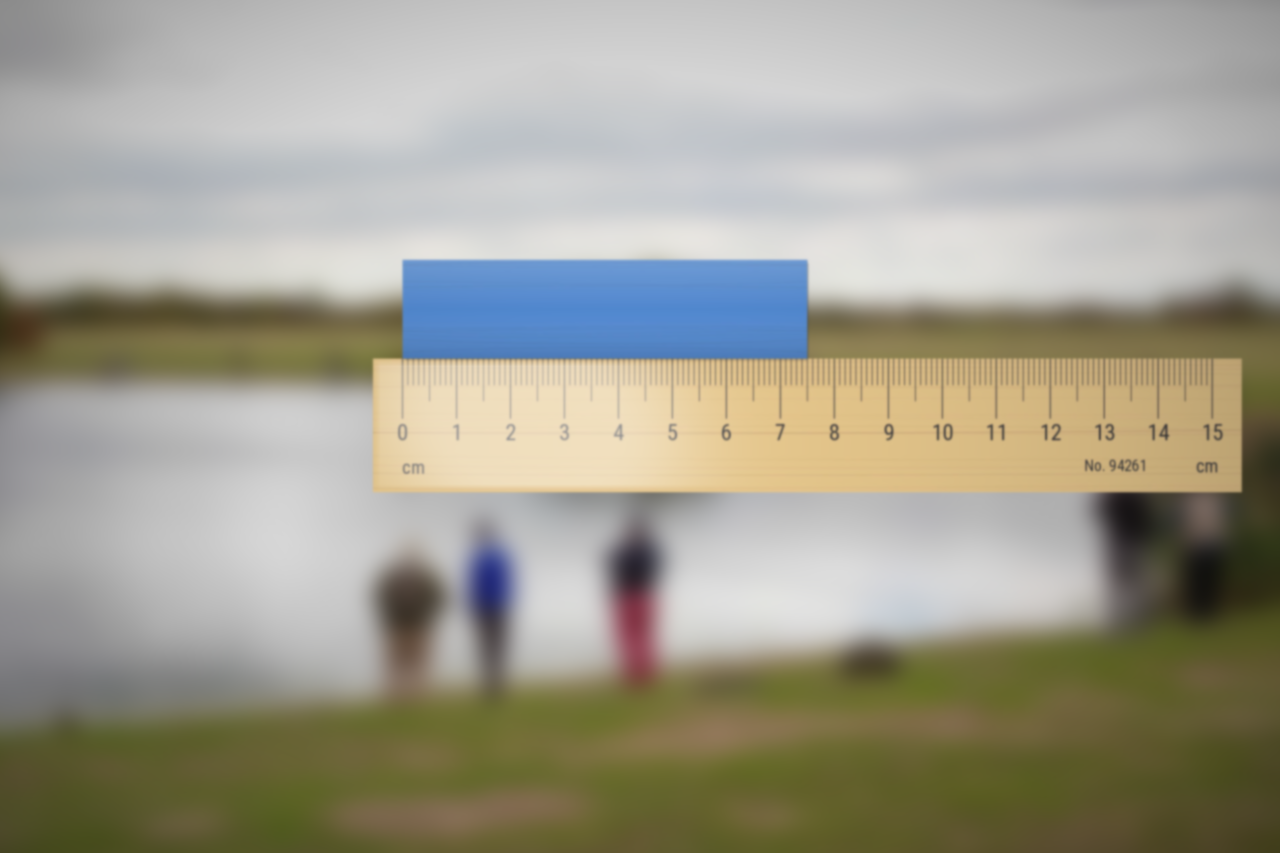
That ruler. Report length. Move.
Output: 7.5 cm
